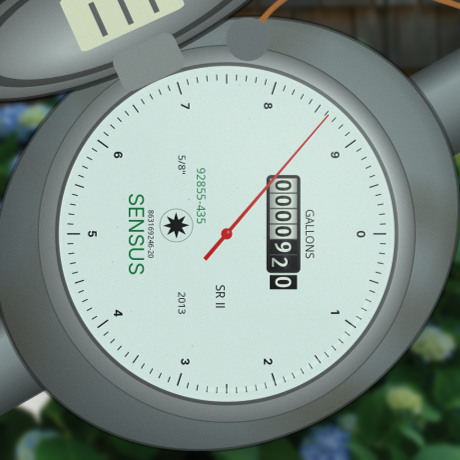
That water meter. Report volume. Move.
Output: 918.6 gal
